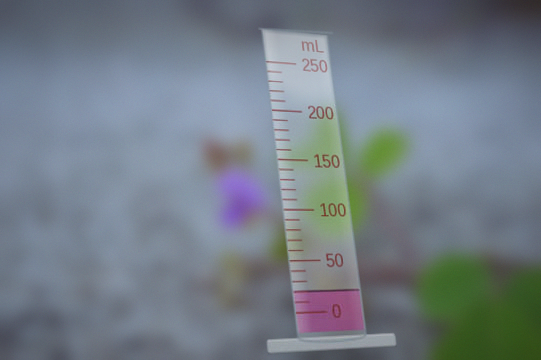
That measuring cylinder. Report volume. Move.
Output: 20 mL
